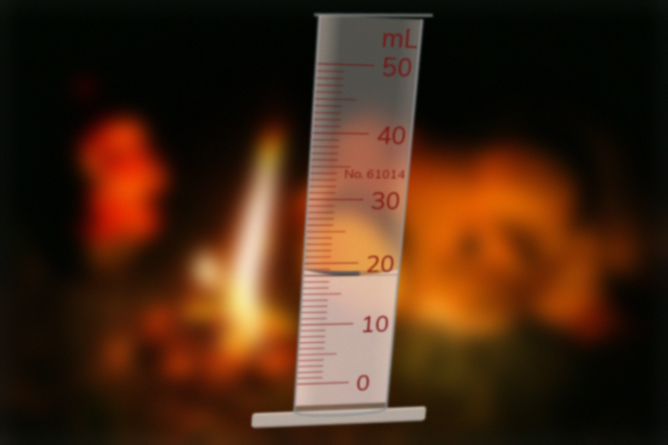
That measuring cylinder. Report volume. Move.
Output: 18 mL
